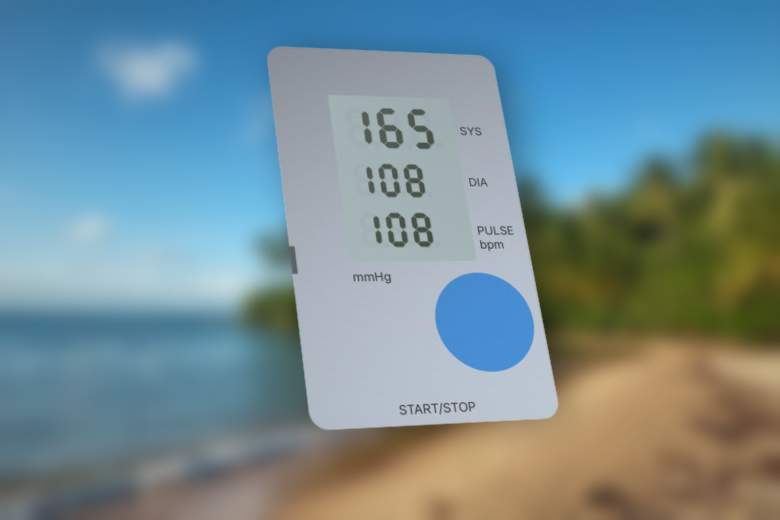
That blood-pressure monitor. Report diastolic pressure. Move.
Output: 108 mmHg
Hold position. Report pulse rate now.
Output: 108 bpm
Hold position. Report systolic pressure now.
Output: 165 mmHg
